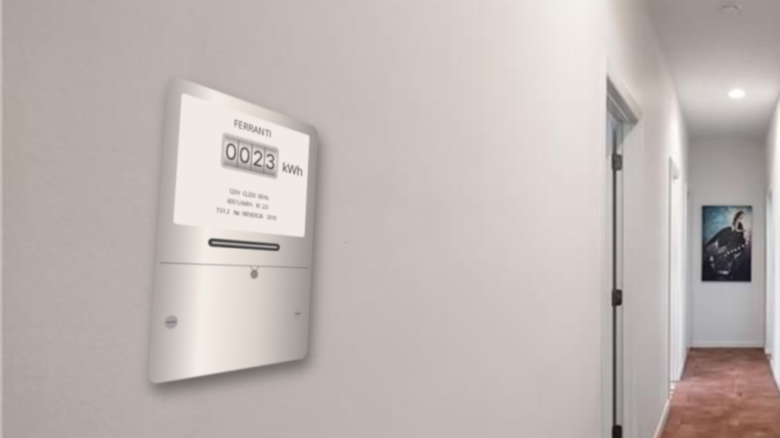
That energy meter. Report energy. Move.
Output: 23 kWh
